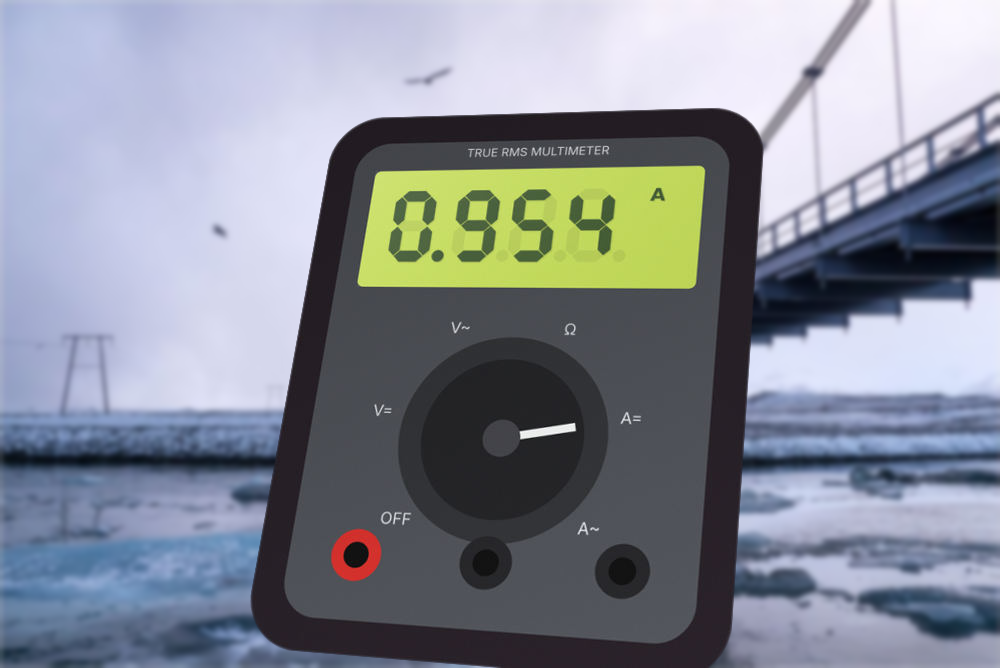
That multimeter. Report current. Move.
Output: 0.954 A
